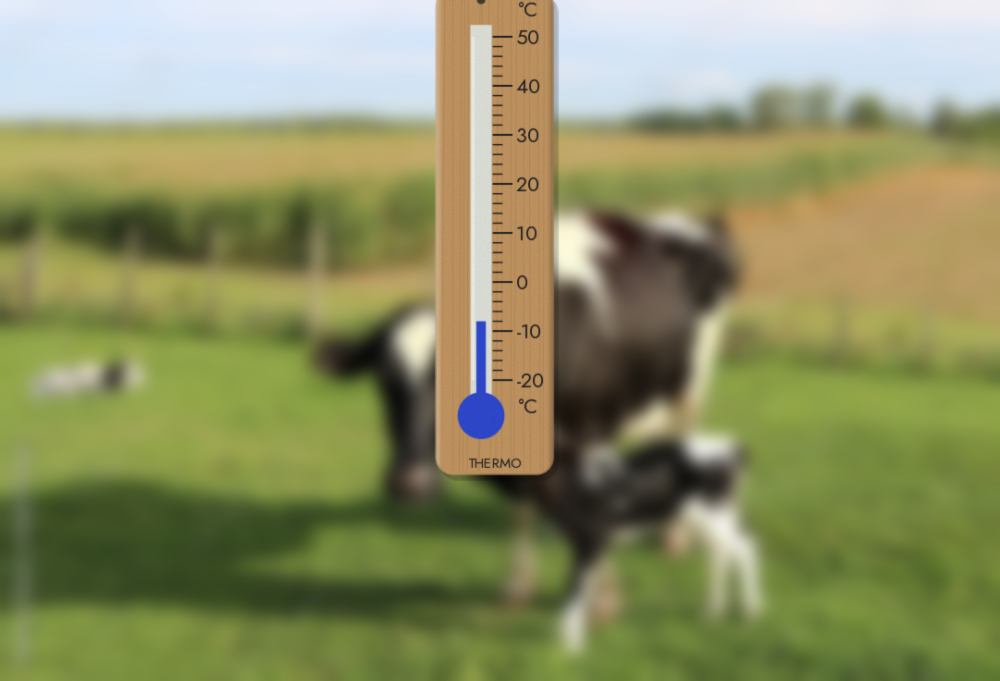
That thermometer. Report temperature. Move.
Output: -8 °C
